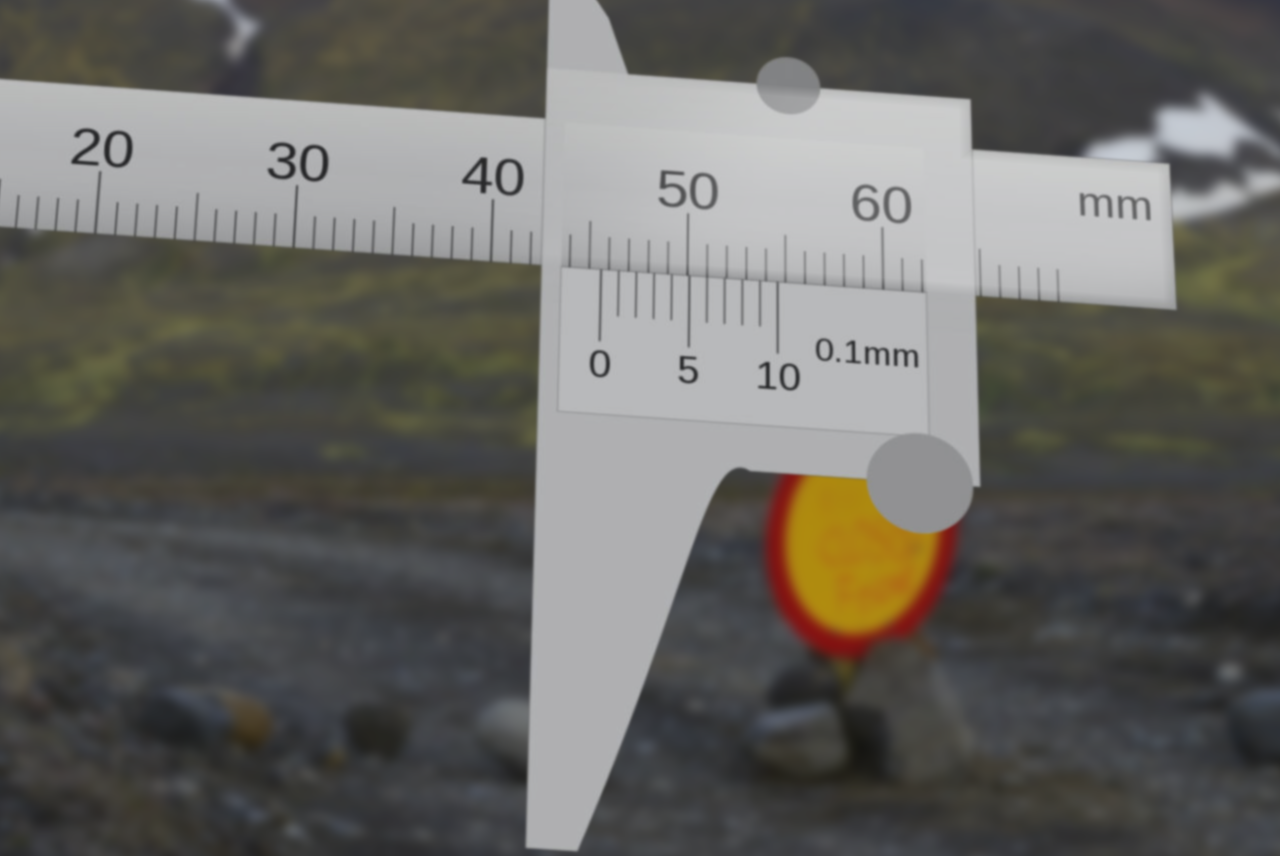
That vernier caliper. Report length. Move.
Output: 45.6 mm
